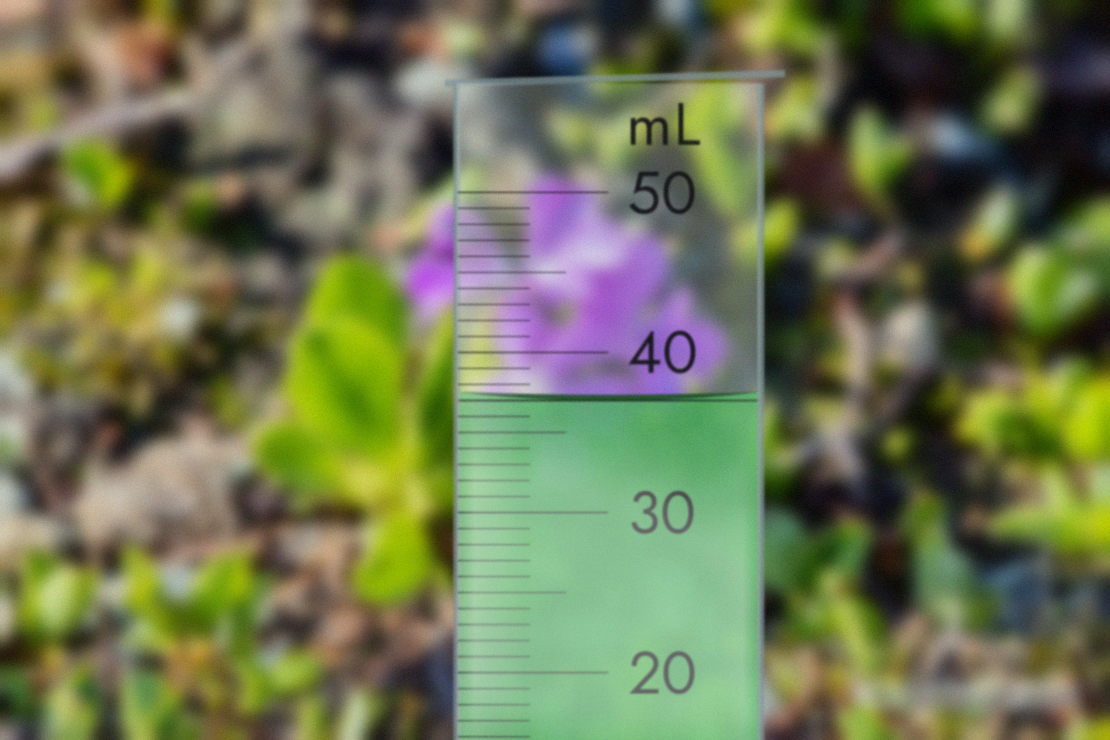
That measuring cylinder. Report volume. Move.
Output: 37 mL
